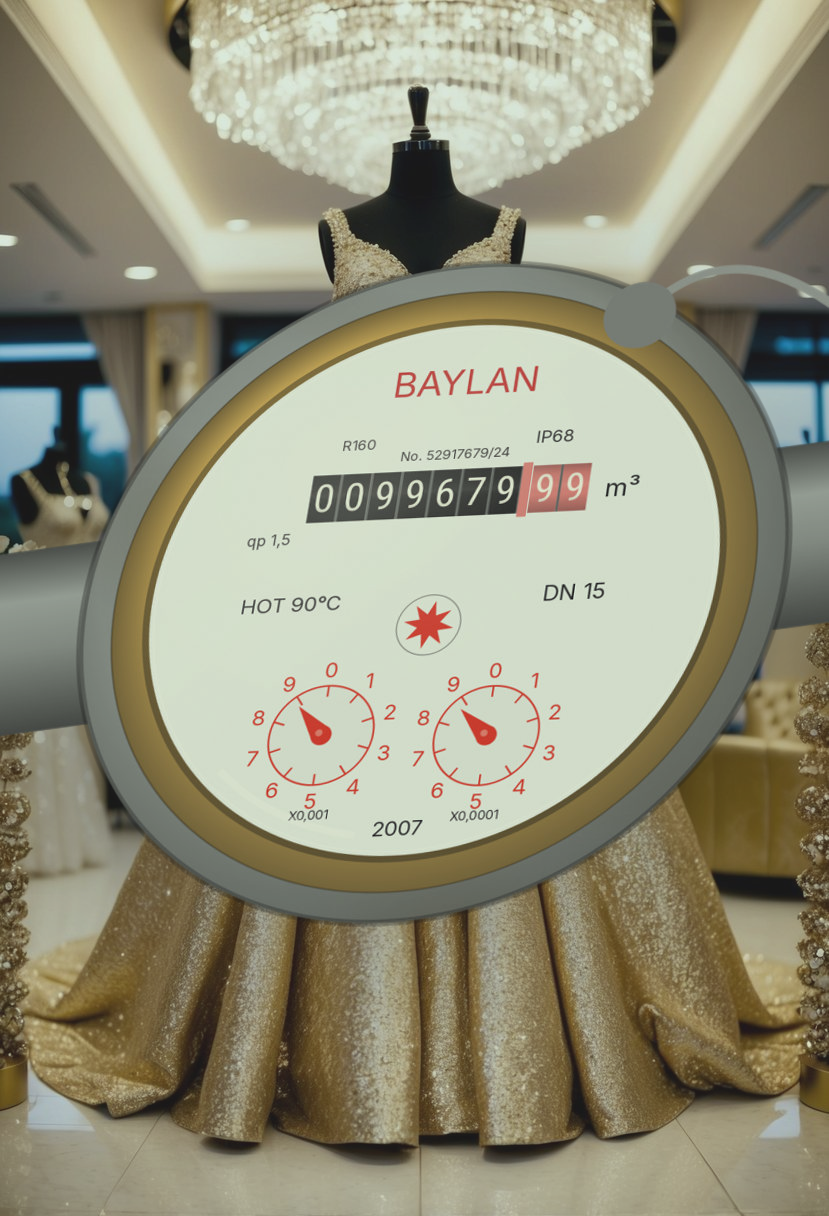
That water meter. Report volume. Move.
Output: 99679.9988 m³
